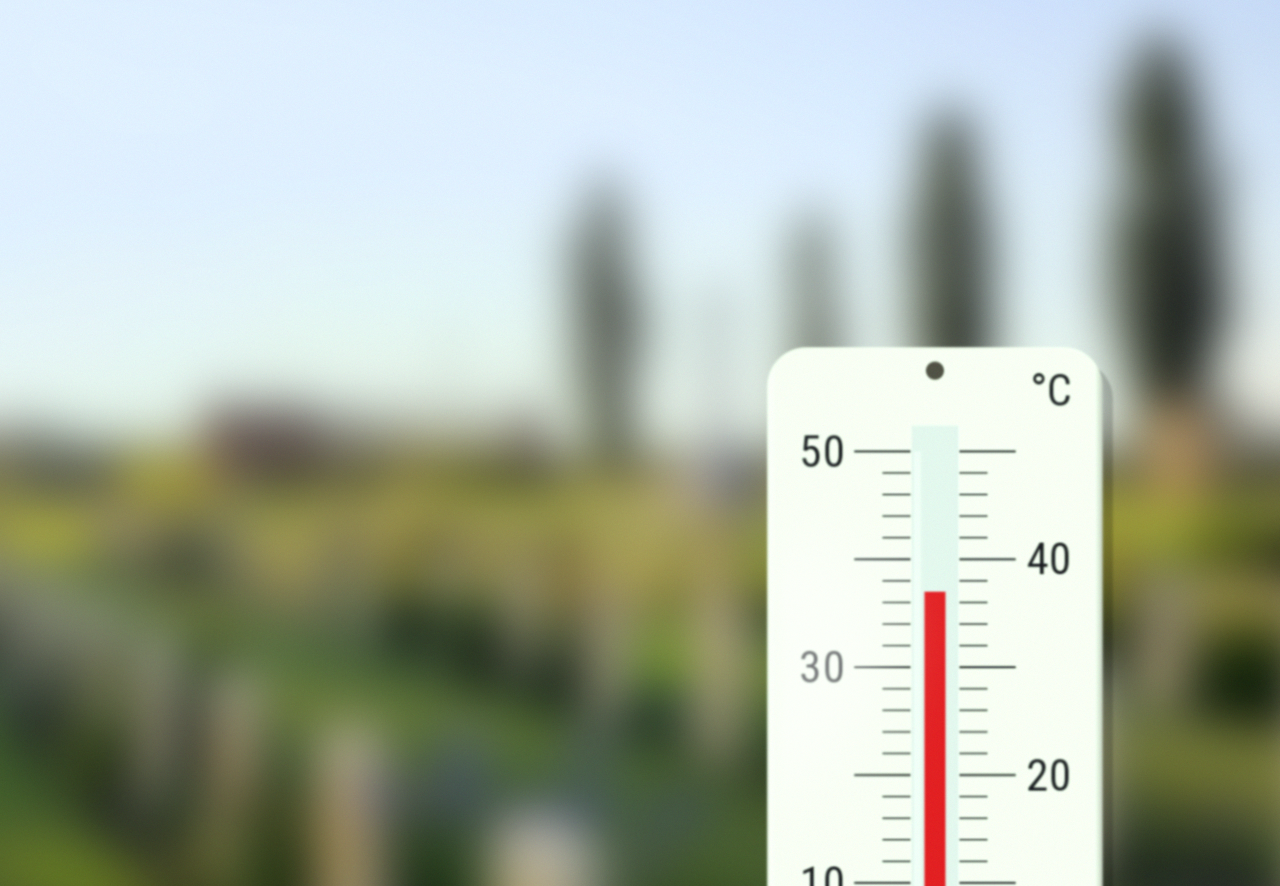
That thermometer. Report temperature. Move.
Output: 37 °C
